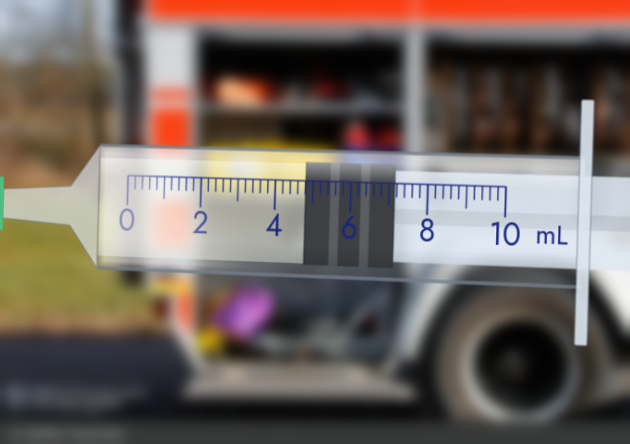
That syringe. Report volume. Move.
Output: 4.8 mL
